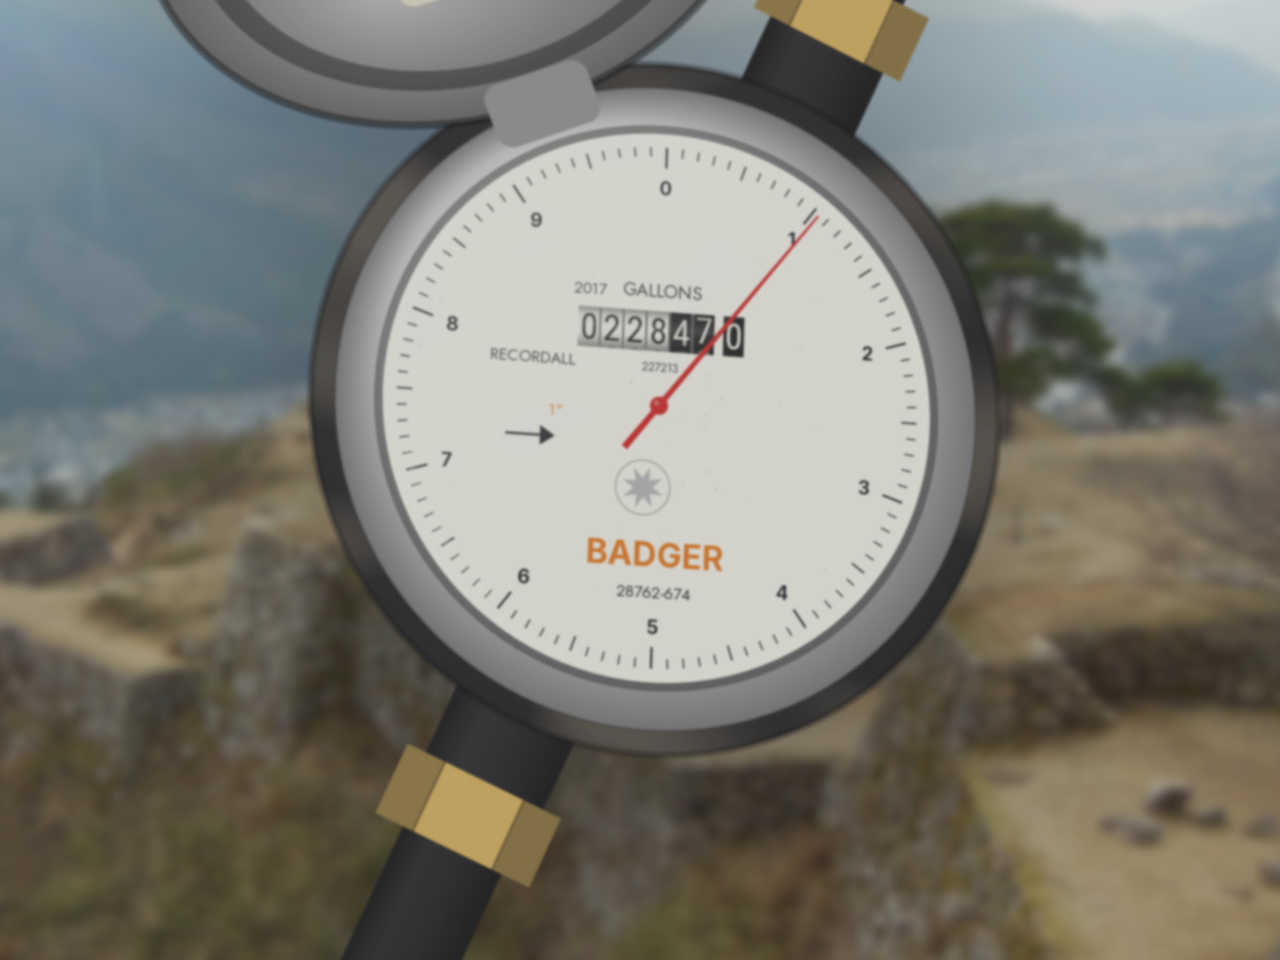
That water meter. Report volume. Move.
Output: 228471.0 gal
